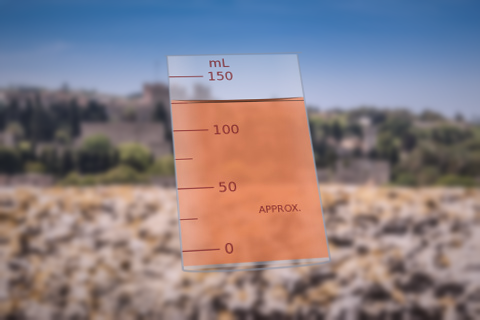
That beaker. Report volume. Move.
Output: 125 mL
